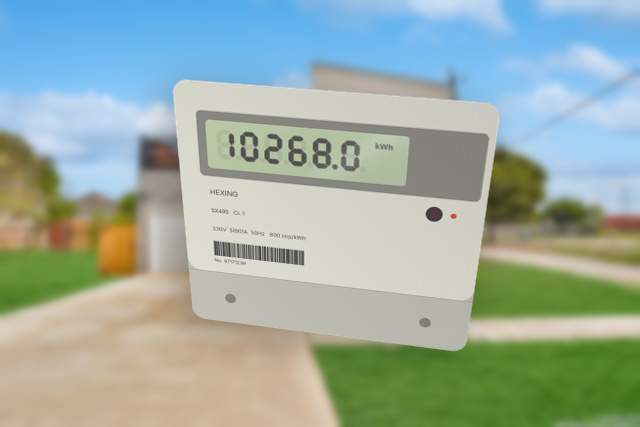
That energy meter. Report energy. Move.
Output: 10268.0 kWh
